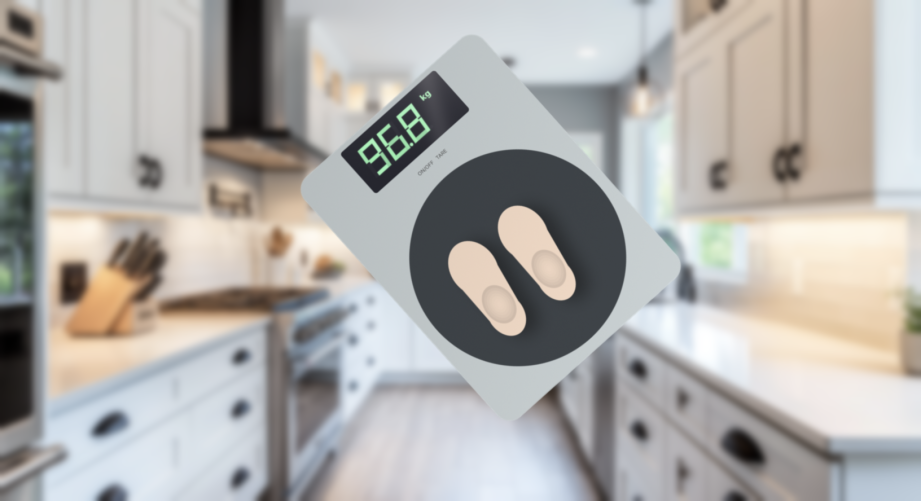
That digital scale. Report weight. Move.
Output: 96.8 kg
